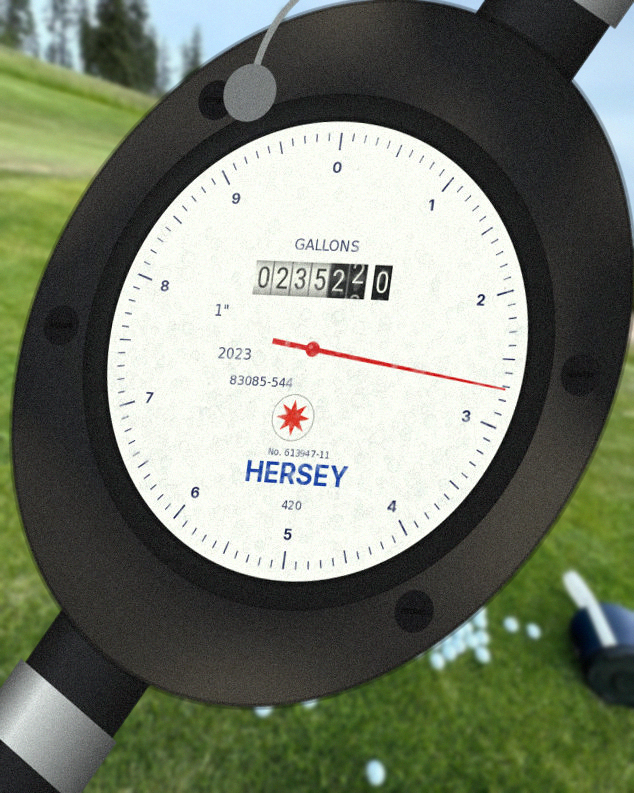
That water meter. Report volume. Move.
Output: 235222.7 gal
